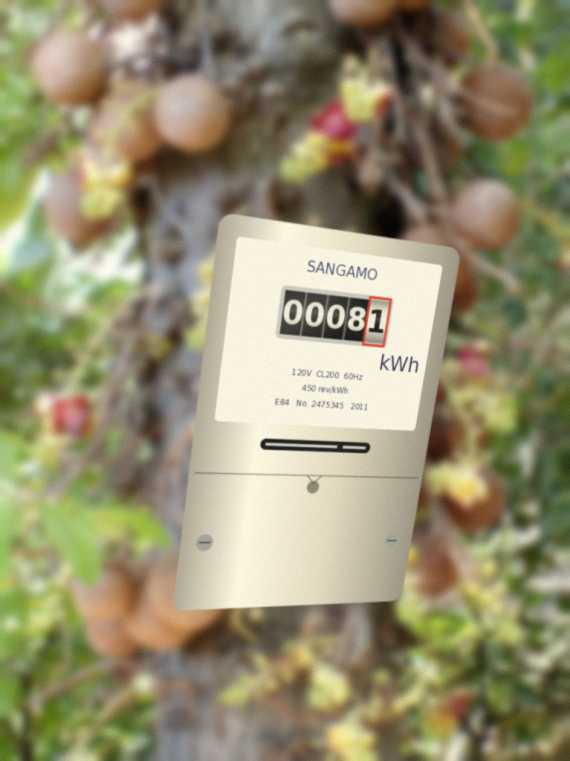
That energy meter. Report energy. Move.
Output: 8.1 kWh
